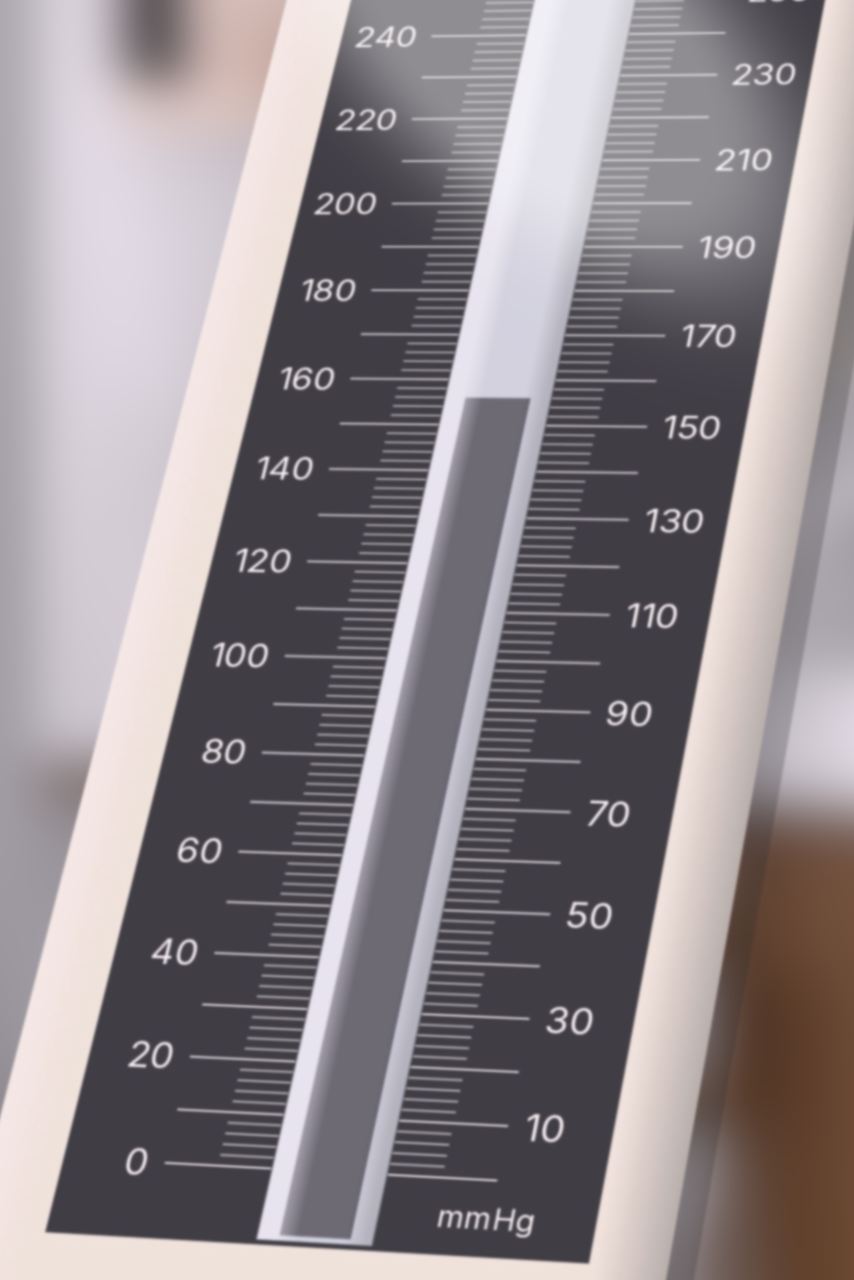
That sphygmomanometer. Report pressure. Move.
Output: 156 mmHg
